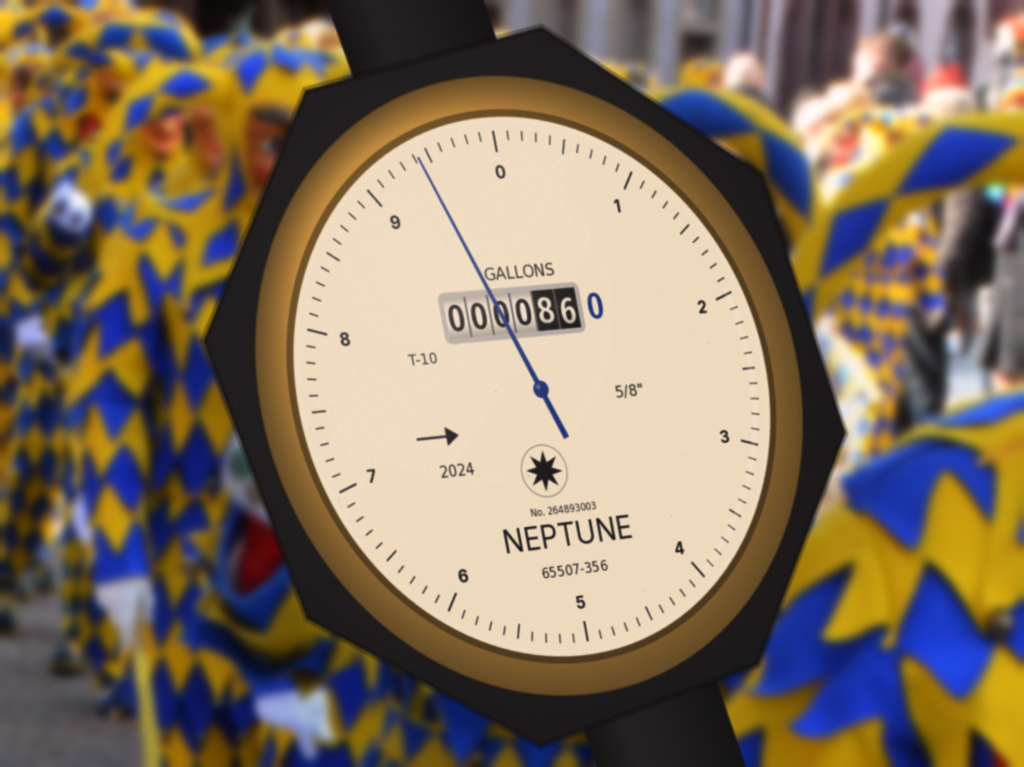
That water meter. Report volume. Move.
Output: 859.4 gal
